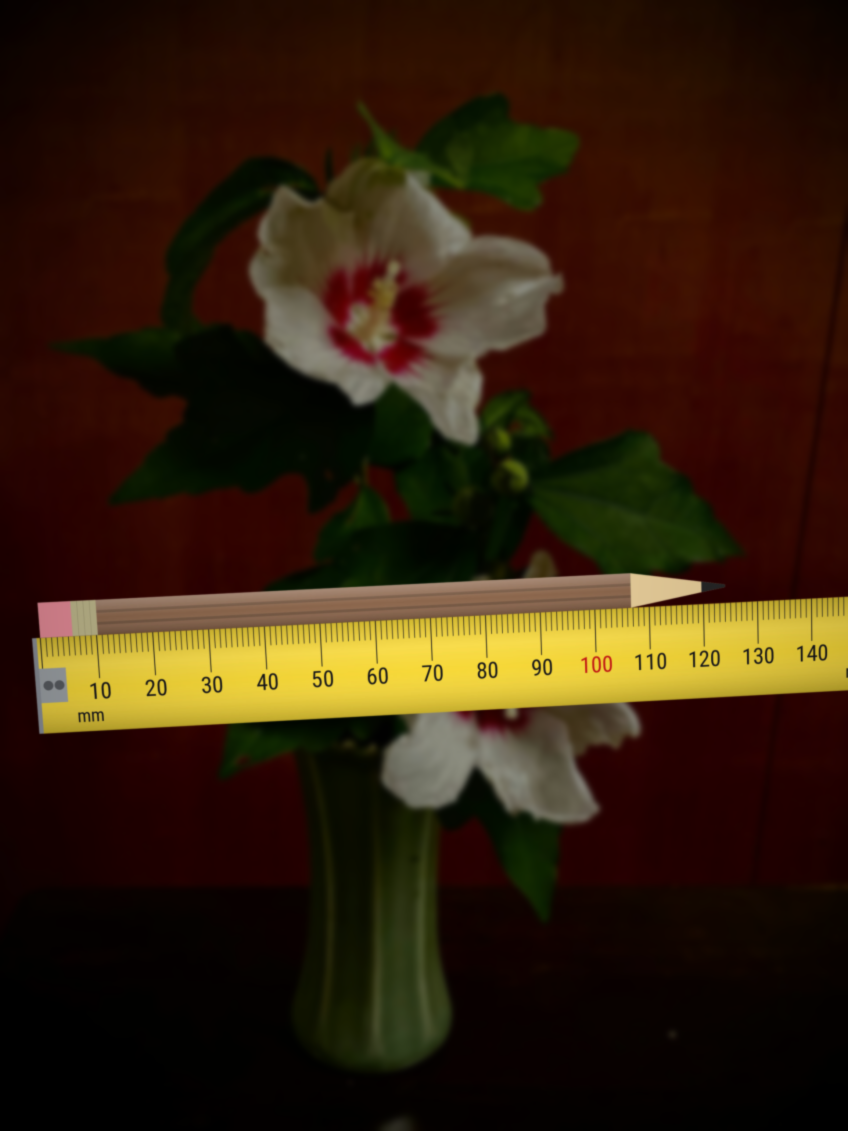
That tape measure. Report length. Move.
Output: 124 mm
